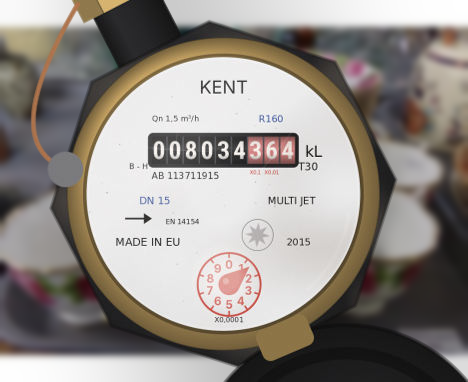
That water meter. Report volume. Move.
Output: 8034.3641 kL
